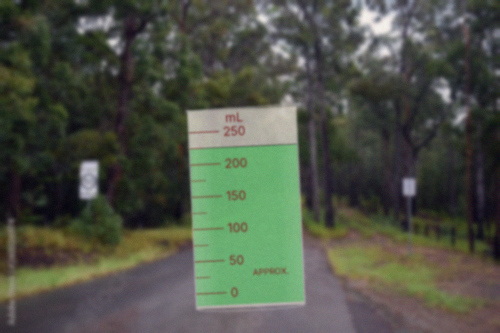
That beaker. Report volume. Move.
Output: 225 mL
